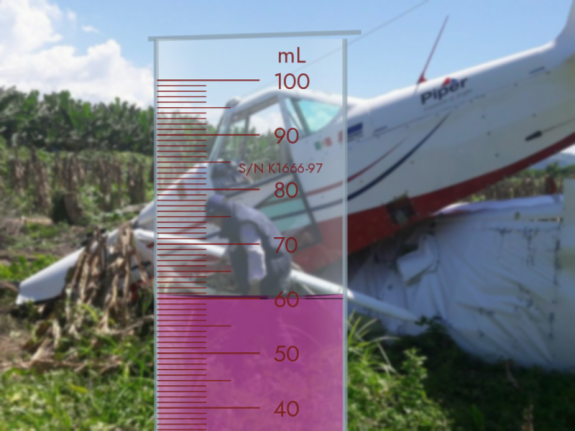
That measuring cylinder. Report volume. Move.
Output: 60 mL
